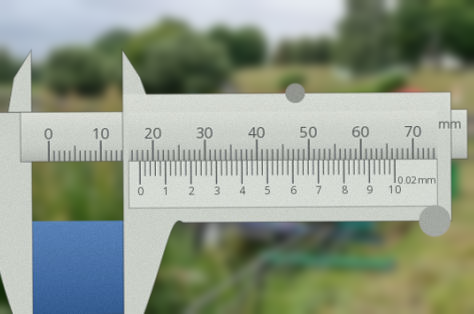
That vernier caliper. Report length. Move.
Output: 17.5 mm
